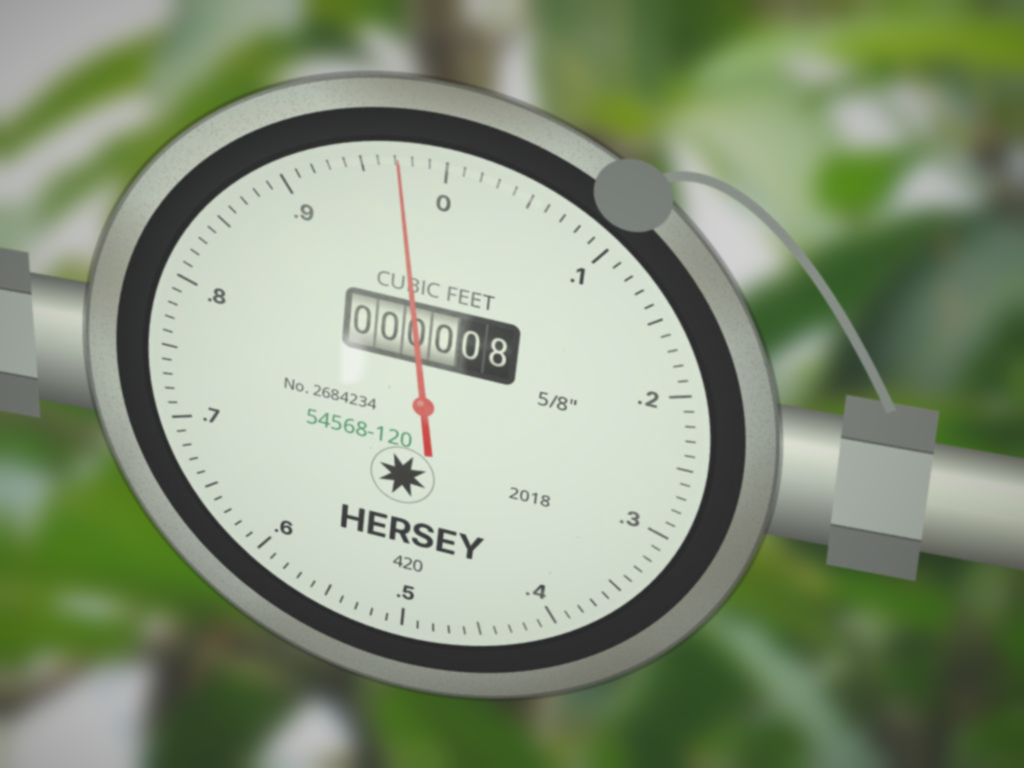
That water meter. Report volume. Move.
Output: 7.97 ft³
